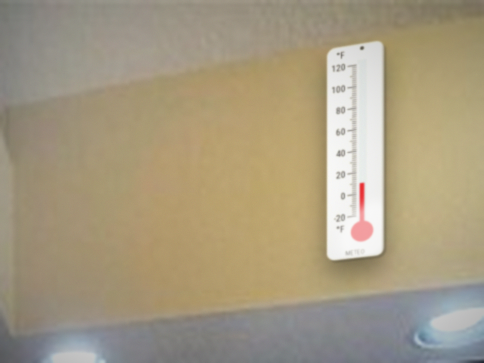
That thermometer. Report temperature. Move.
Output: 10 °F
